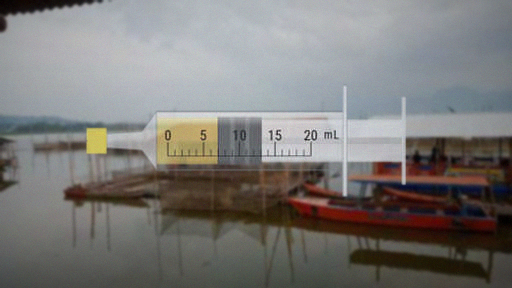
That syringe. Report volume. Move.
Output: 7 mL
